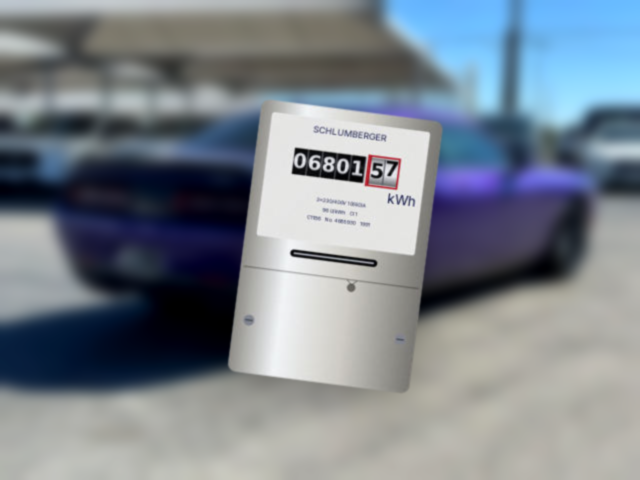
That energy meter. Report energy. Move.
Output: 6801.57 kWh
